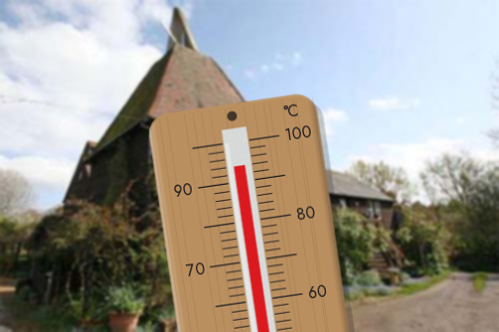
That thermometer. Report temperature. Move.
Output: 94 °C
